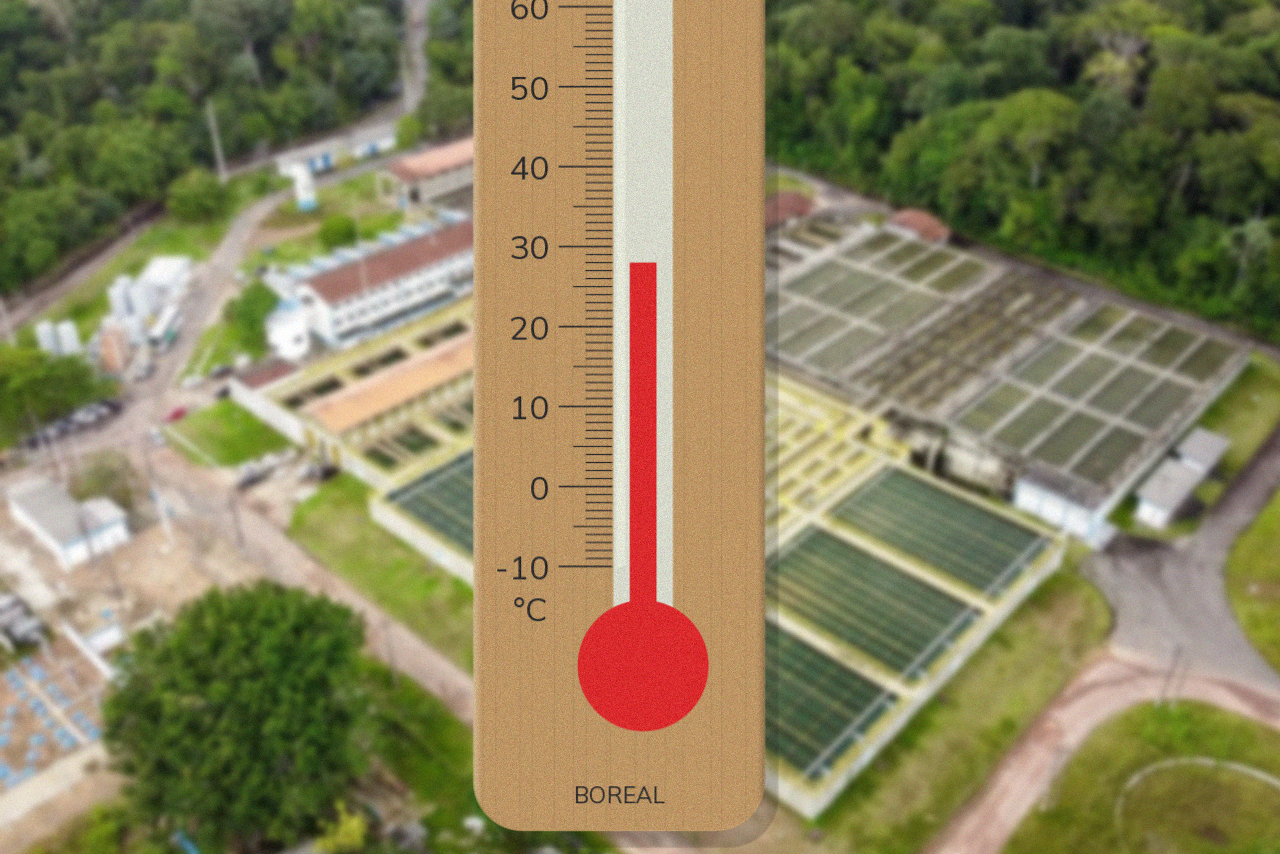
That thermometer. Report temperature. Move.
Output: 28 °C
